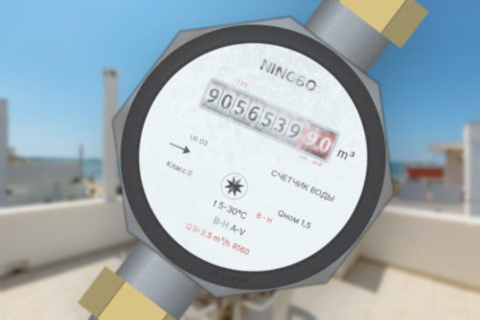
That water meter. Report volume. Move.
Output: 9056539.90 m³
